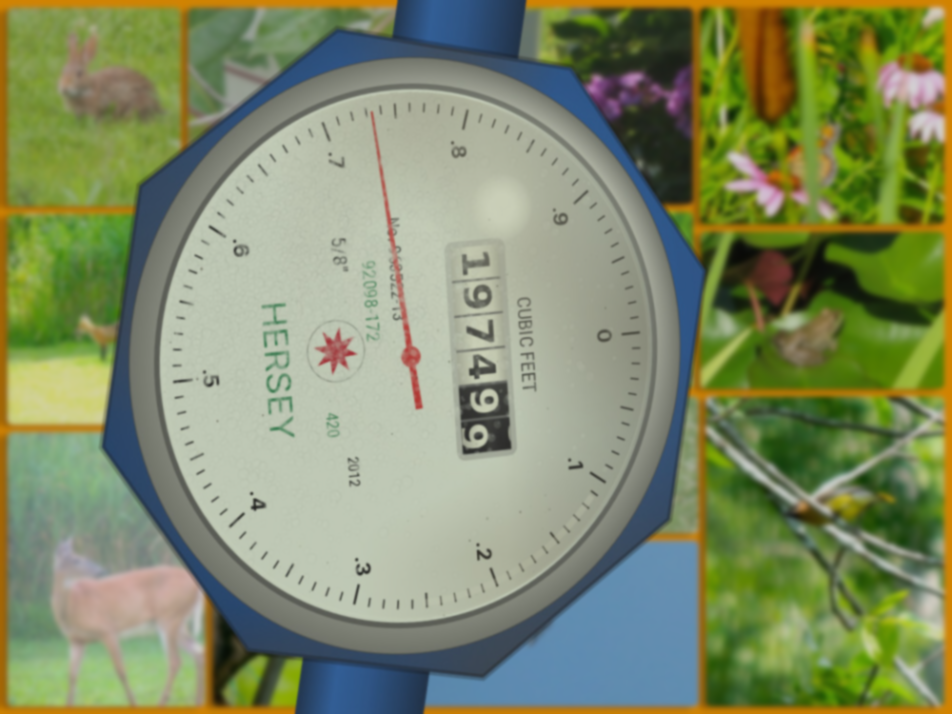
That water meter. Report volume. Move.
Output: 197498.73 ft³
